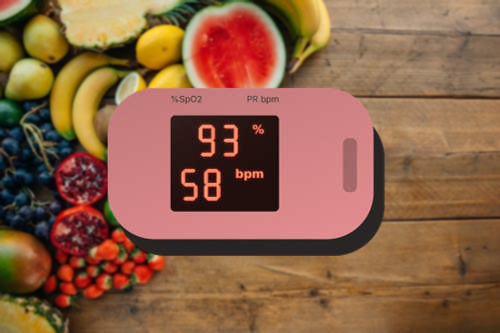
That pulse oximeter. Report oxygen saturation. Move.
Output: 93 %
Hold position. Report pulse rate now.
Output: 58 bpm
